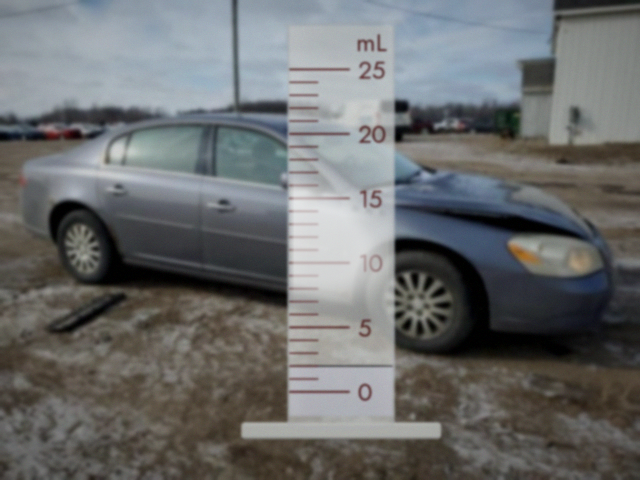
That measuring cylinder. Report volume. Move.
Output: 2 mL
